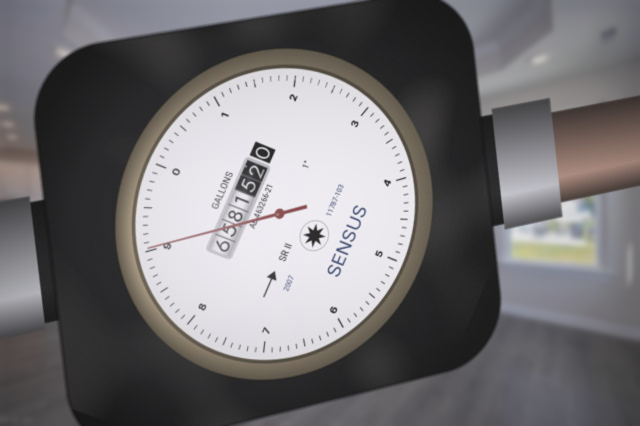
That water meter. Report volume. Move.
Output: 6581519.0 gal
